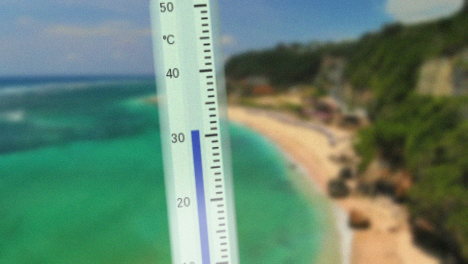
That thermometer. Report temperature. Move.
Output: 31 °C
